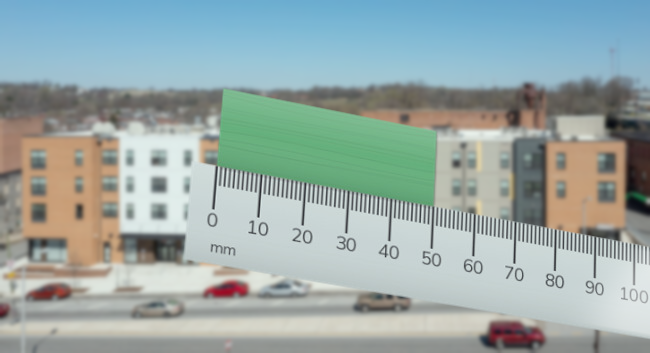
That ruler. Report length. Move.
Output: 50 mm
